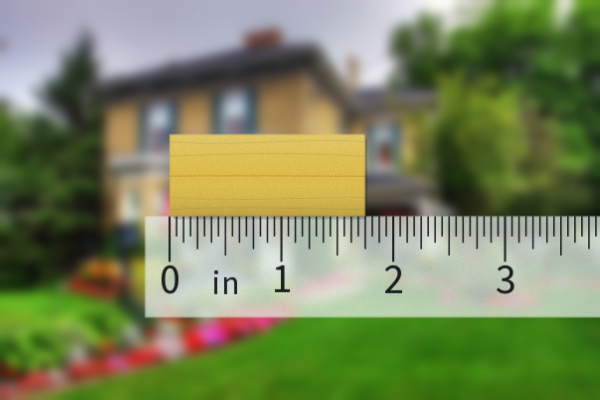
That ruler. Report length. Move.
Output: 1.75 in
